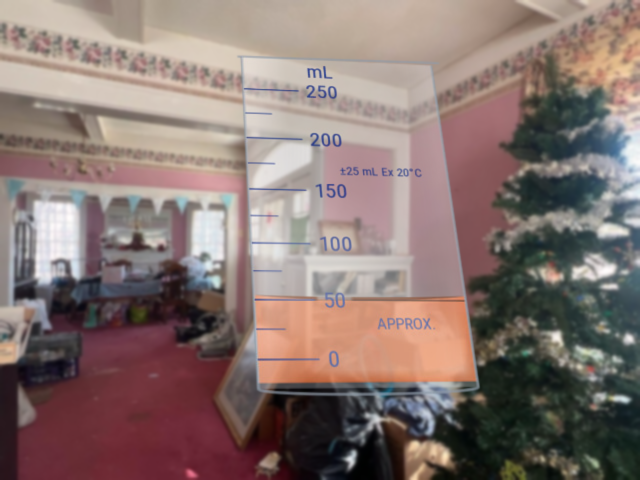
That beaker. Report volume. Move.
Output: 50 mL
